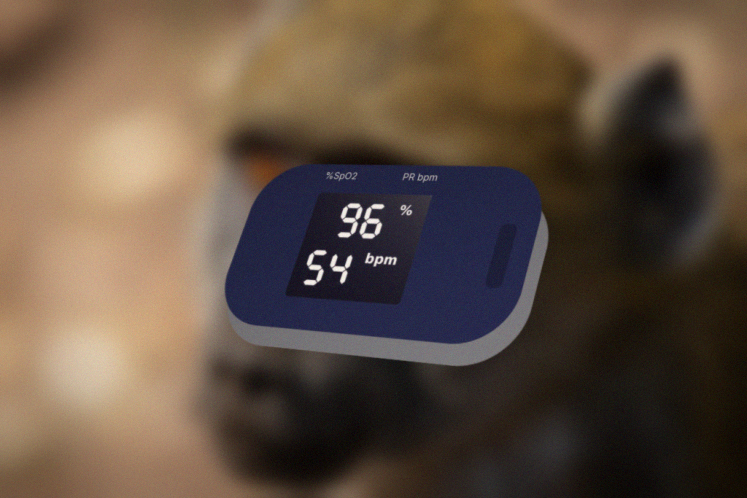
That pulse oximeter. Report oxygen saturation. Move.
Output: 96 %
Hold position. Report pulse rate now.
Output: 54 bpm
